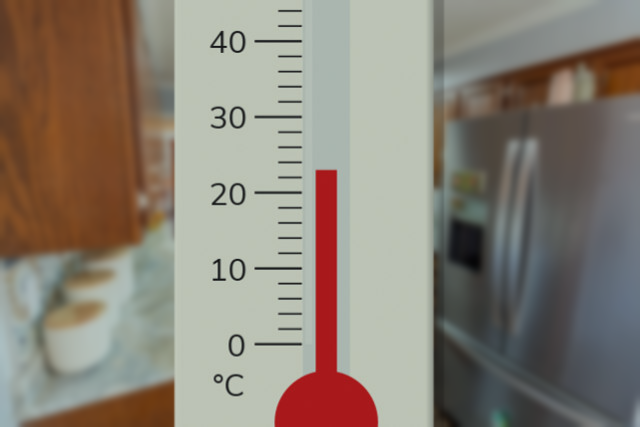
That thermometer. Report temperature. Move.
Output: 23 °C
